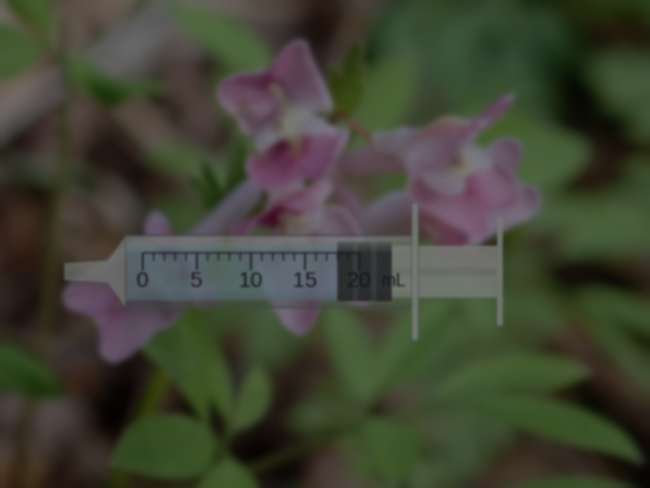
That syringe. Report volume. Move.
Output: 18 mL
